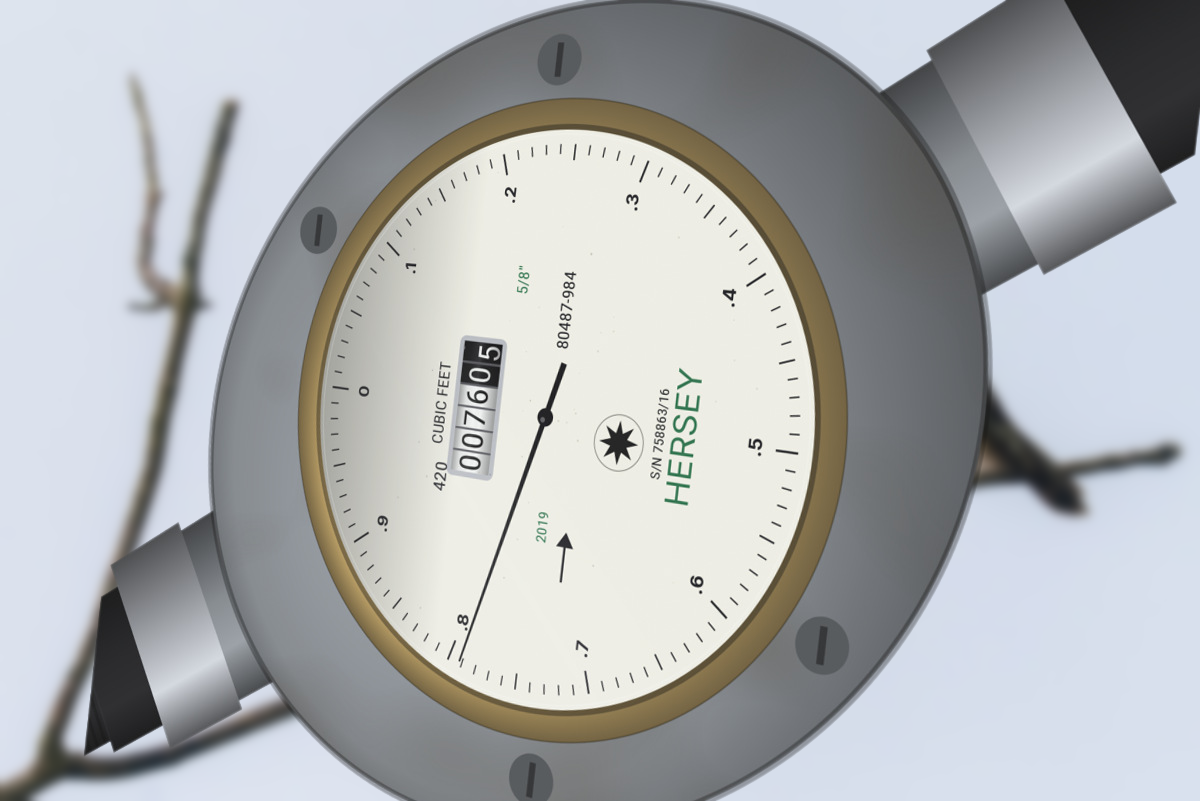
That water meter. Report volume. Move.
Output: 7604.79 ft³
